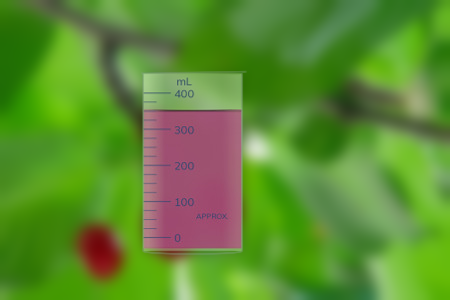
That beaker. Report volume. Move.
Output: 350 mL
